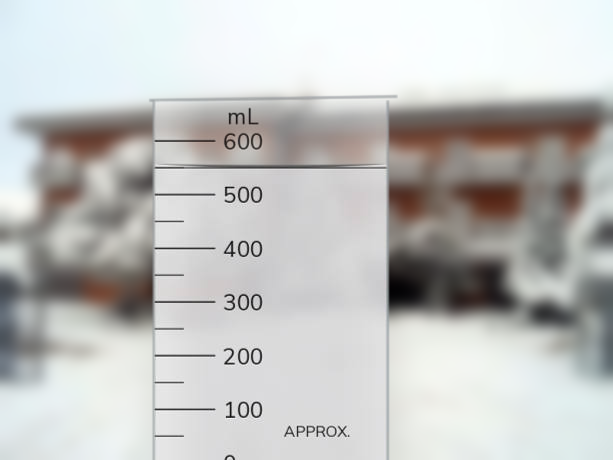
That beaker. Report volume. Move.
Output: 550 mL
